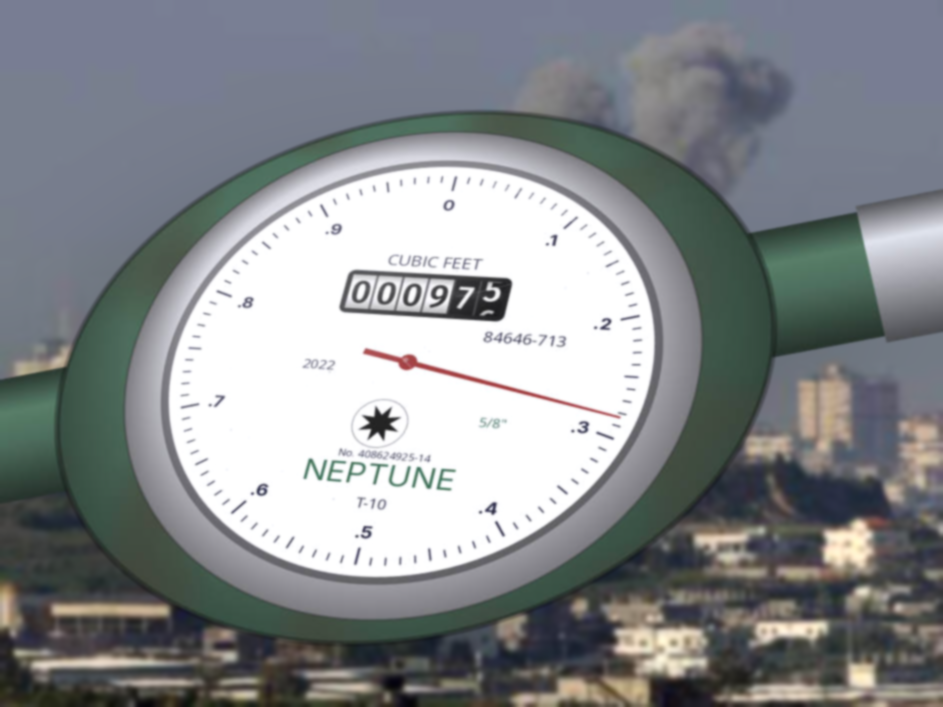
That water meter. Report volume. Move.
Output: 975.28 ft³
